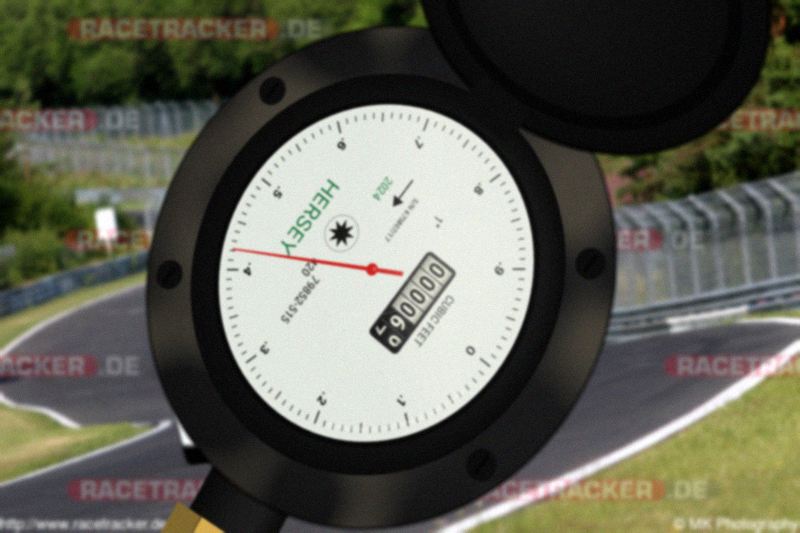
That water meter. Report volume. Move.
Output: 66.42 ft³
